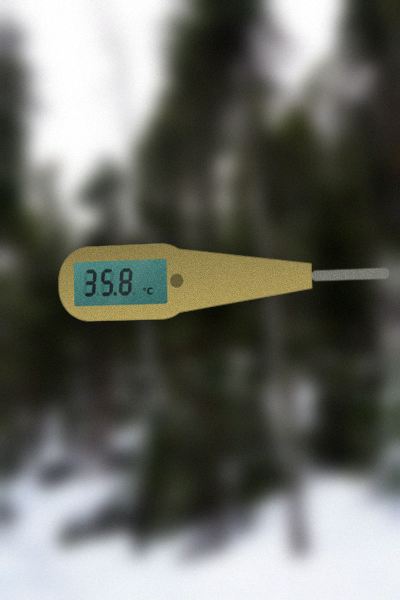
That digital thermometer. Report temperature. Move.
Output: 35.8 °C
